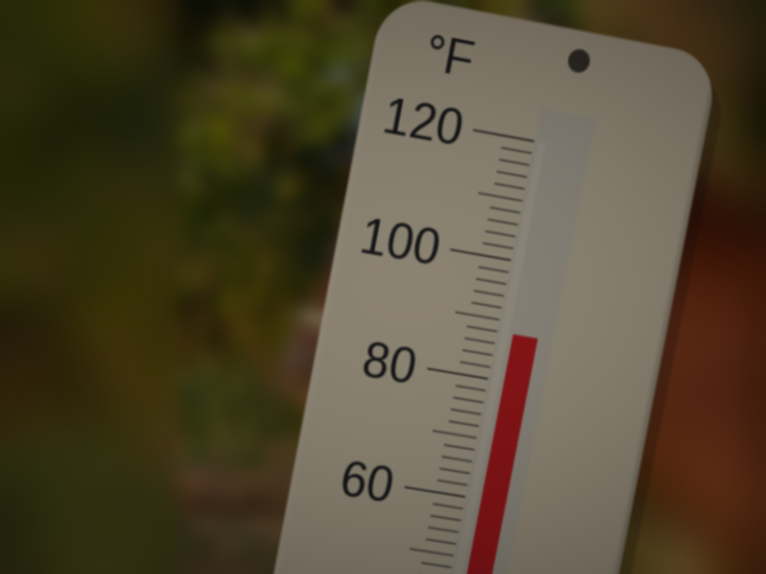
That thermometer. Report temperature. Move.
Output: 88 °F
